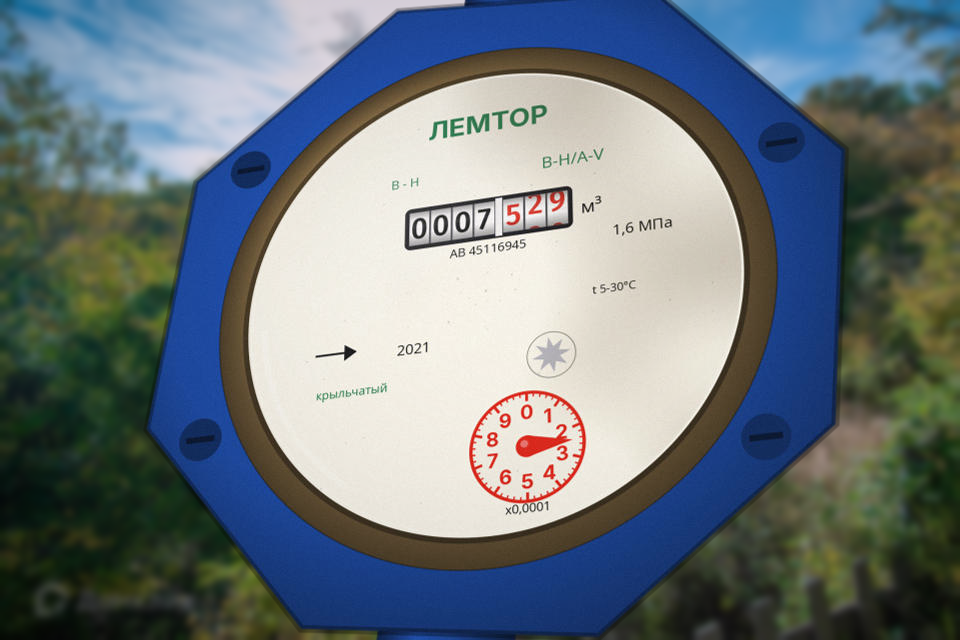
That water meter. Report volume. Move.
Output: 7.5292 m³
